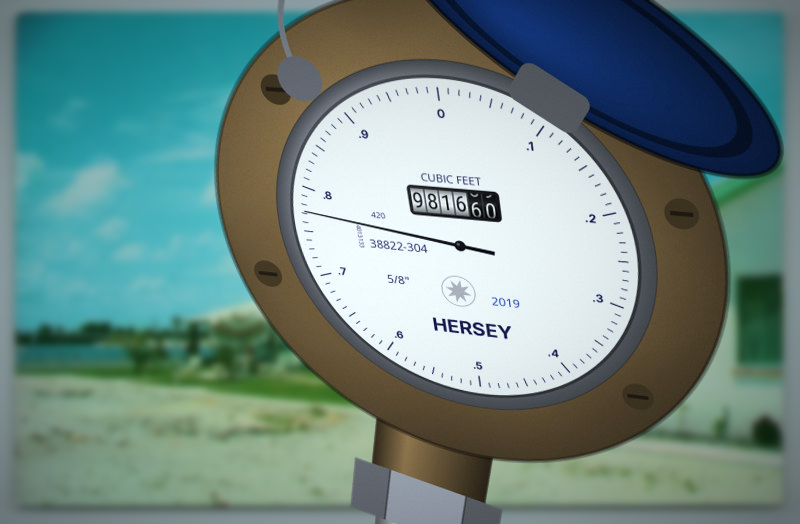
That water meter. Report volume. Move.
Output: 981659.77 ft³
